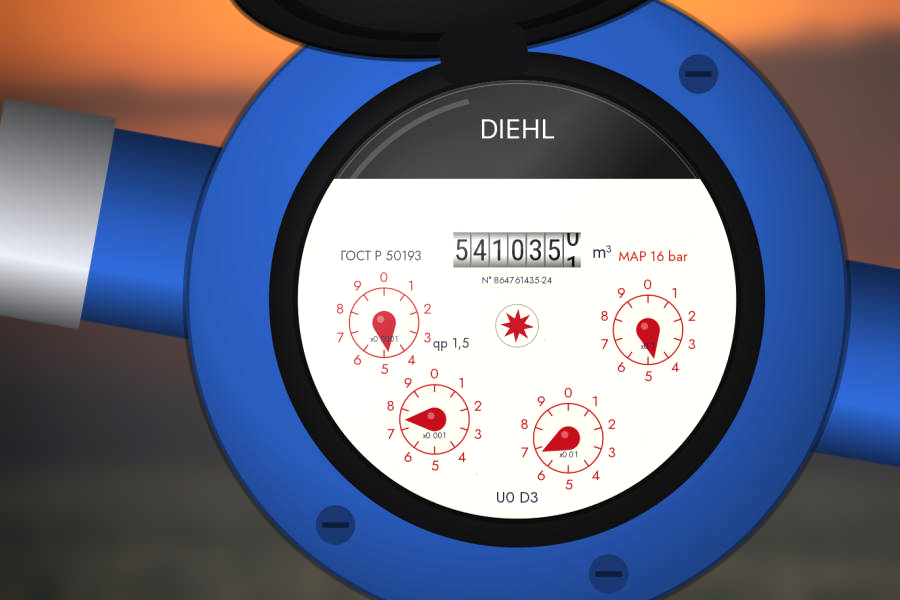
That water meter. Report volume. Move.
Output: 5410350.4674 m³
